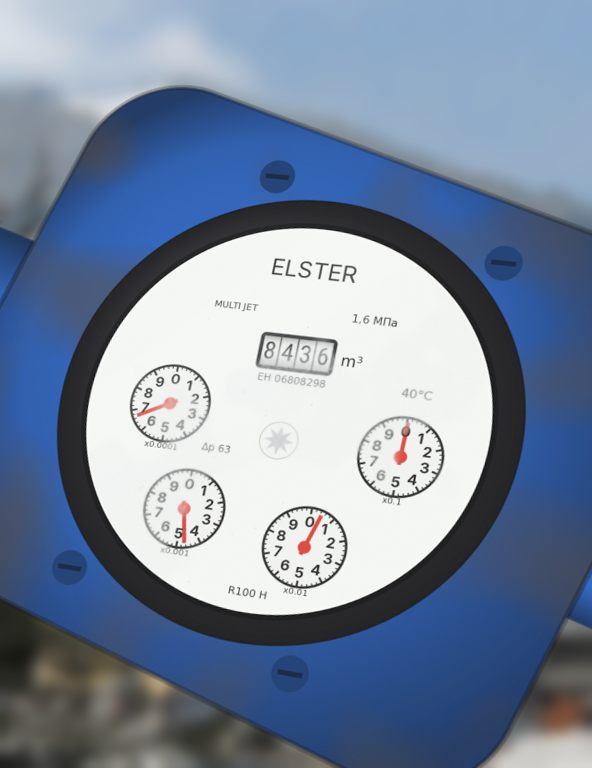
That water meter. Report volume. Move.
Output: 8436.0046 m³
